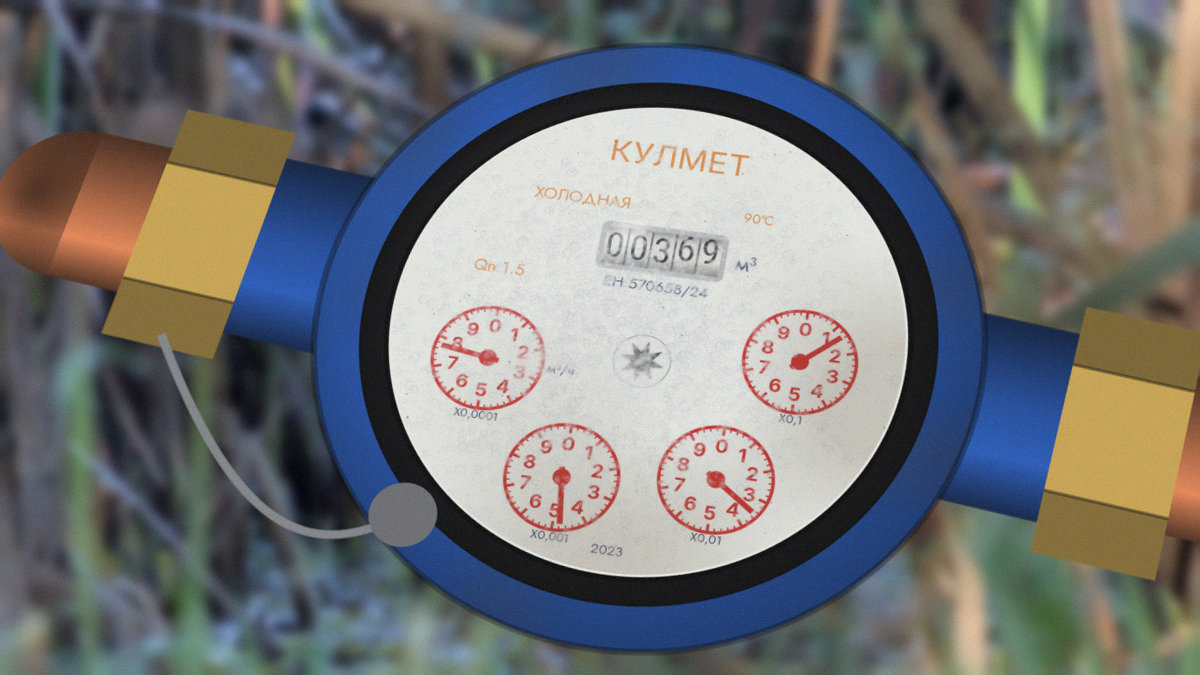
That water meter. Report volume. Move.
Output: 369.1347 m³
